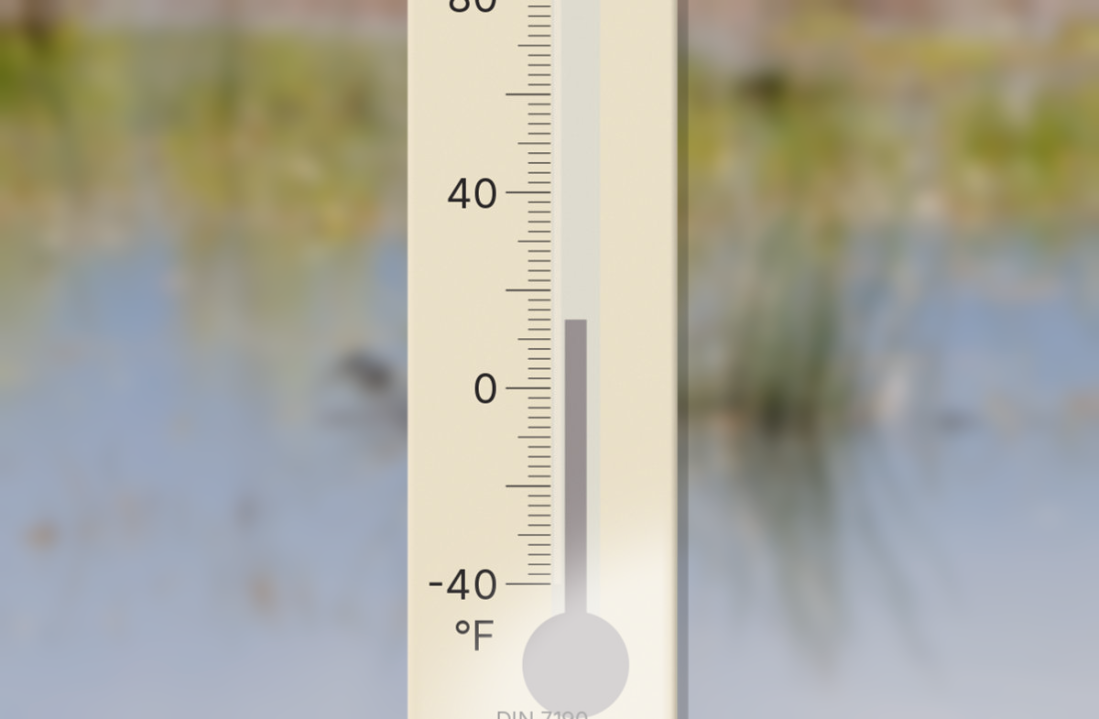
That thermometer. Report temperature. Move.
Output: 14 °F
